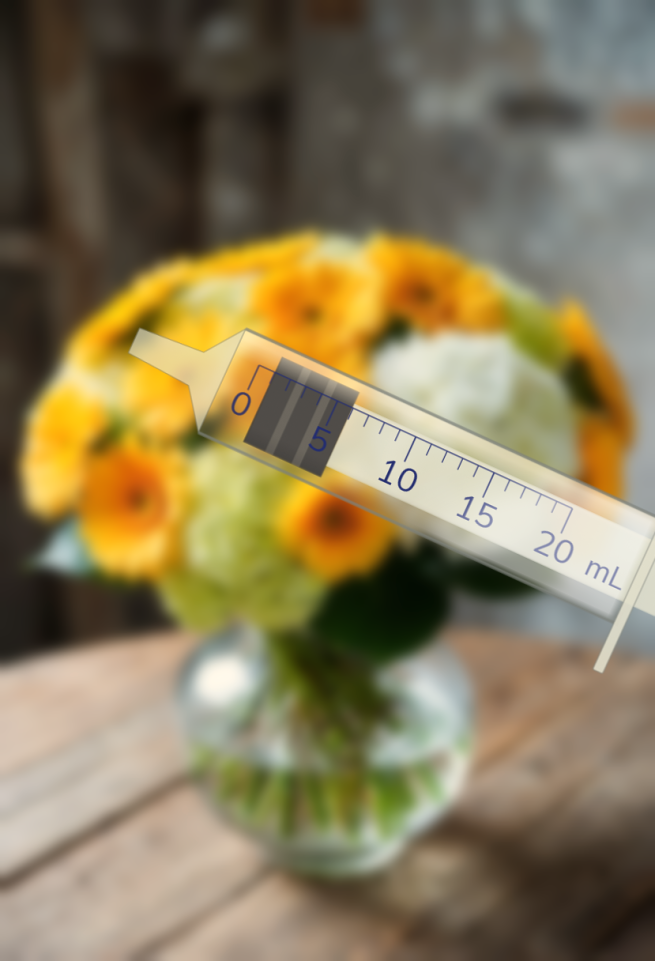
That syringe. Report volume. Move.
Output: 1 mL
